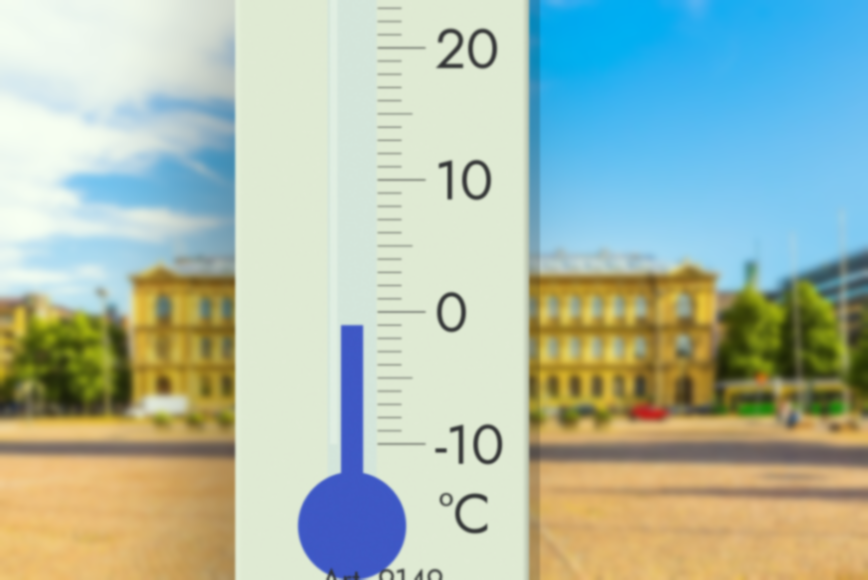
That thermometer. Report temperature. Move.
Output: -1 °C
